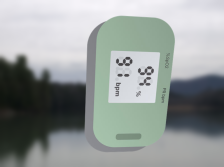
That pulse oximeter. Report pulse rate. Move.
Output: 91 bpm
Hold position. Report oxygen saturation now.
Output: 94 %
